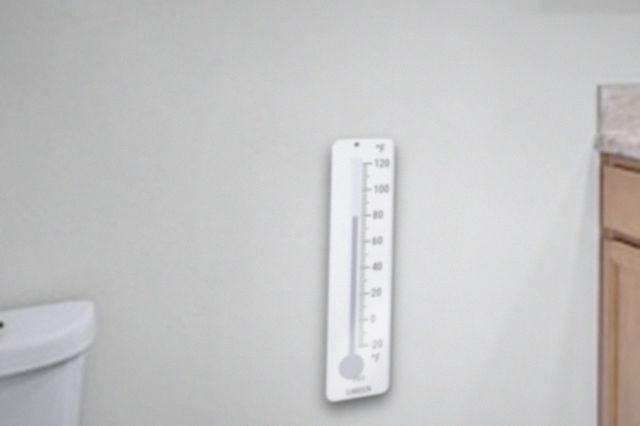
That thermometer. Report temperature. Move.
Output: 80 °F
